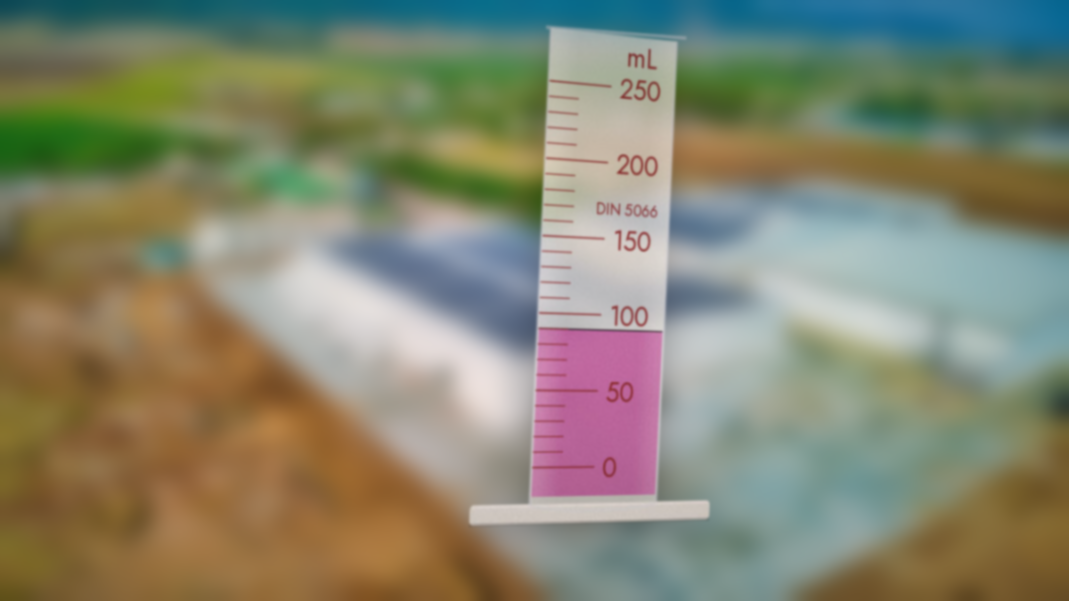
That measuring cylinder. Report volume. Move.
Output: 90 mL
